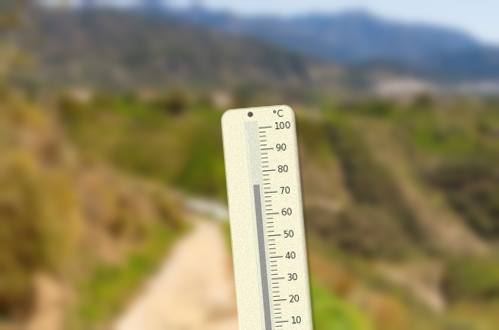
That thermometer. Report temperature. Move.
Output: 74 °C
